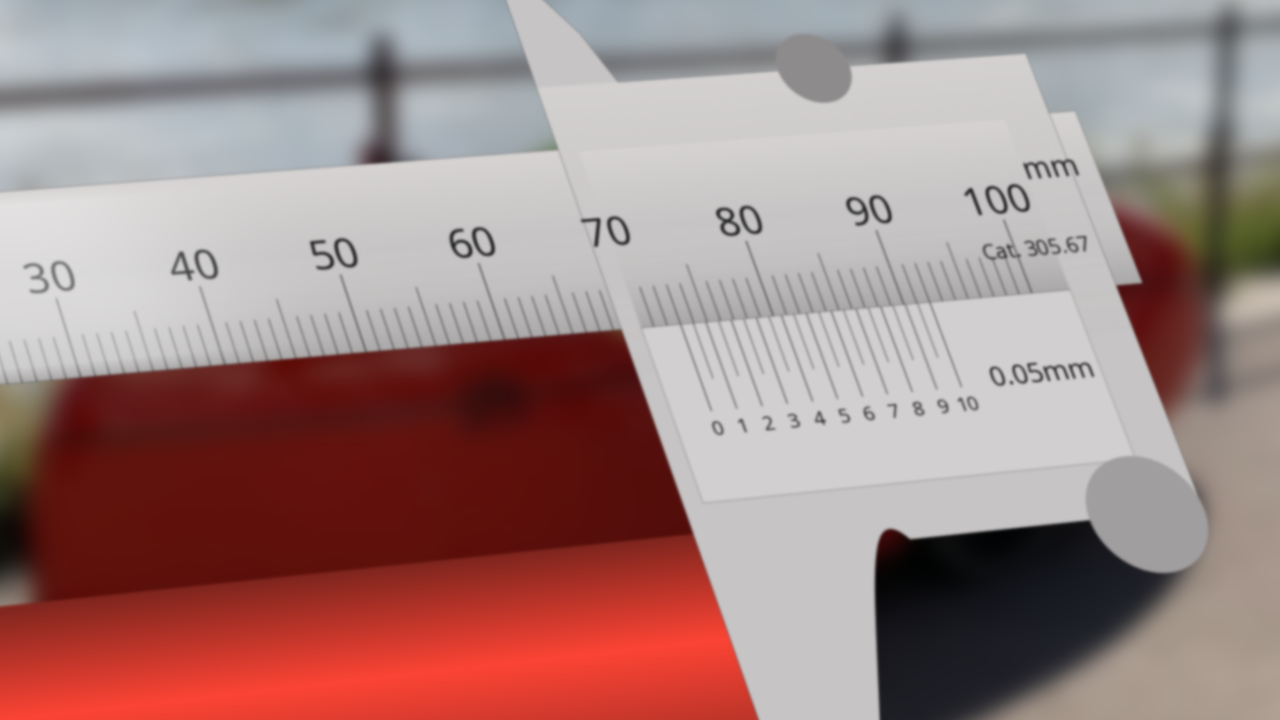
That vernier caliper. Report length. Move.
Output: 73.0 mm
